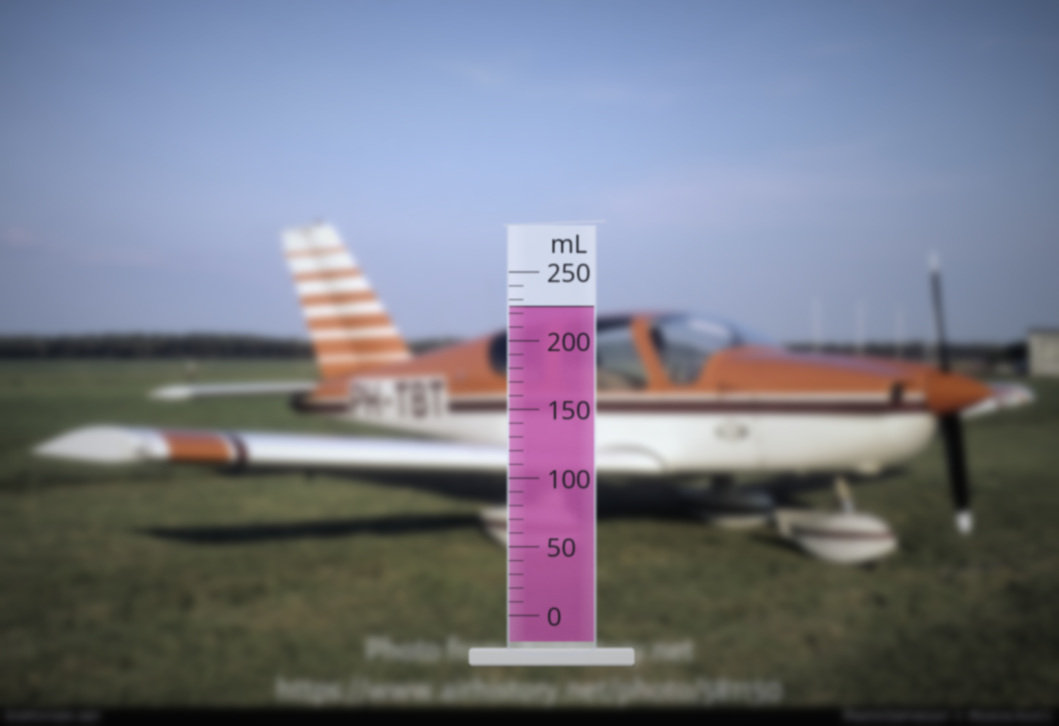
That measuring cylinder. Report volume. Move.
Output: 225 mL
